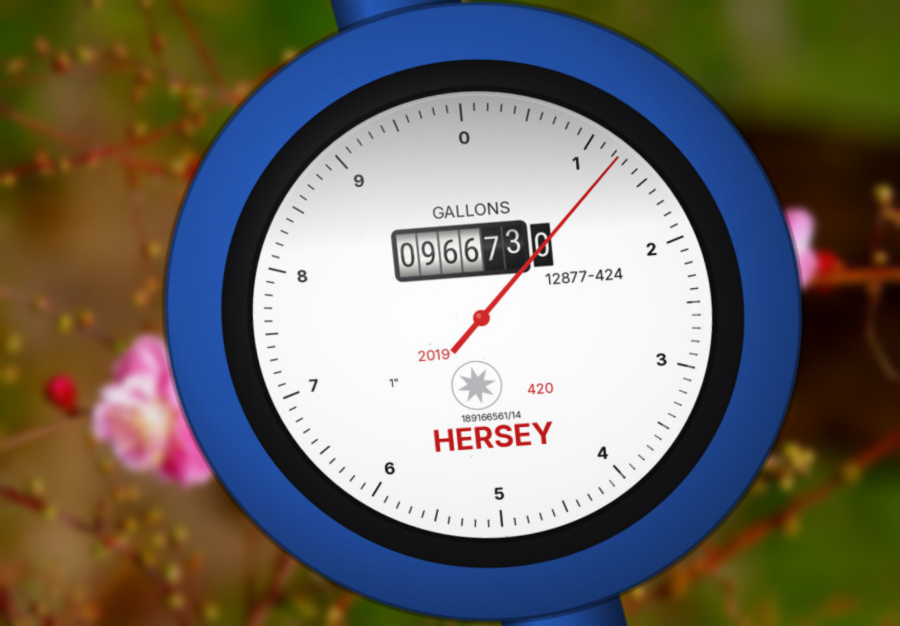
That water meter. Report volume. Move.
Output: 966731.2 gal
